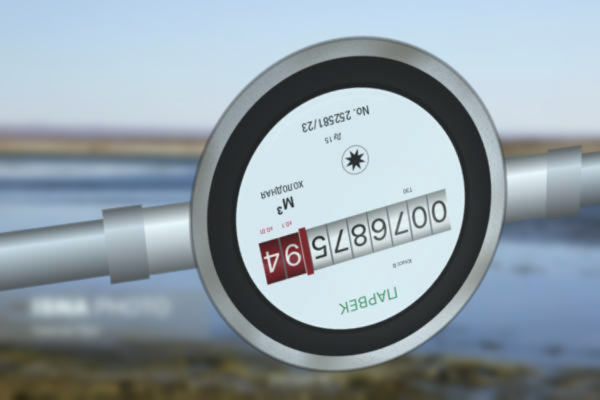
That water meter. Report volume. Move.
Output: 76875.94 m³
